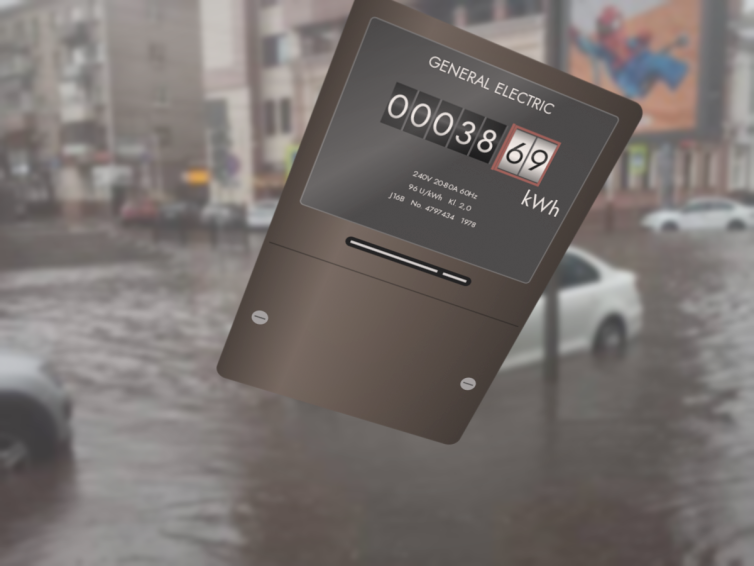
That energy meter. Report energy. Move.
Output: 38.69 kWh
